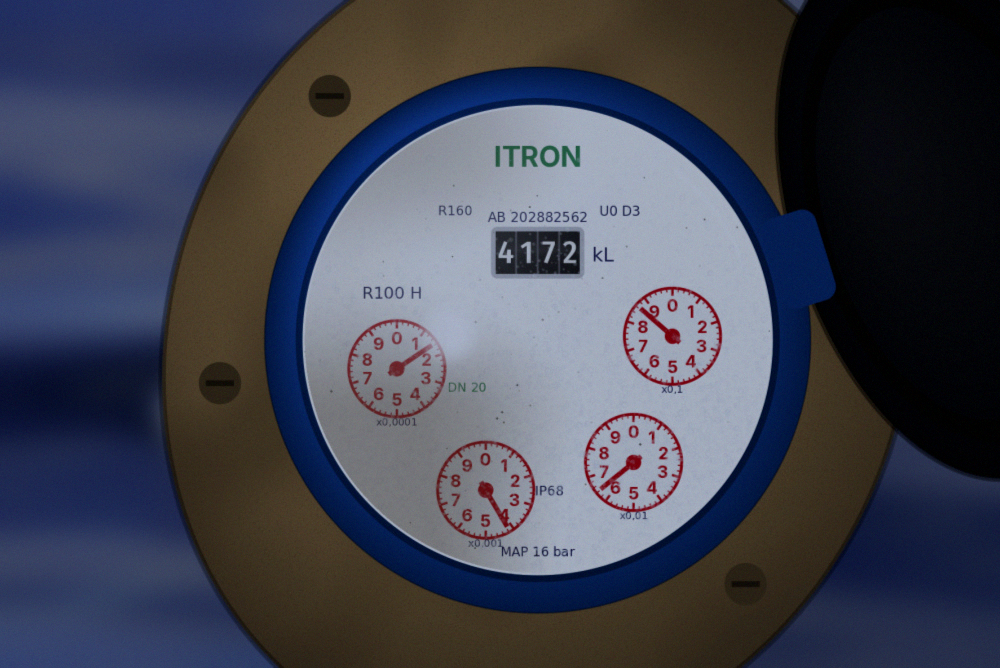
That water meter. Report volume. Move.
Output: 4172.8641 kL
